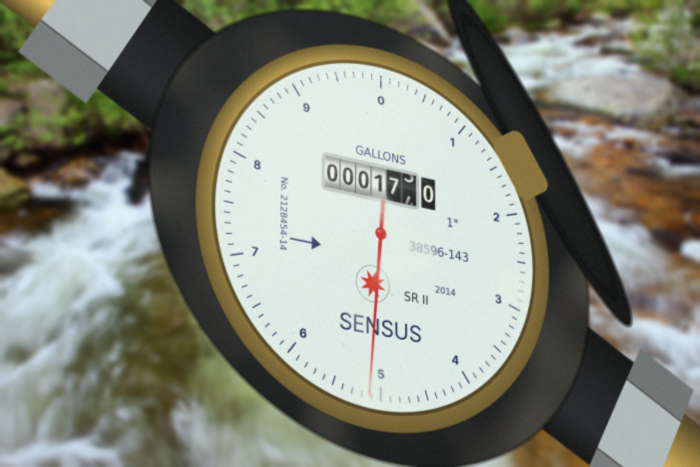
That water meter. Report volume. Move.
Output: 1735.1 gal
